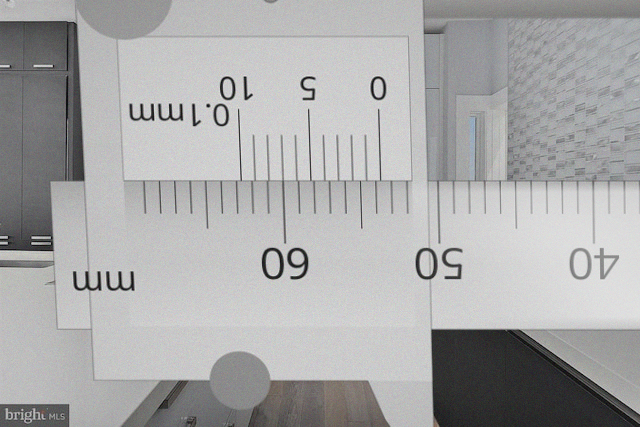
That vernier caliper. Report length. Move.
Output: 53.7 mm
